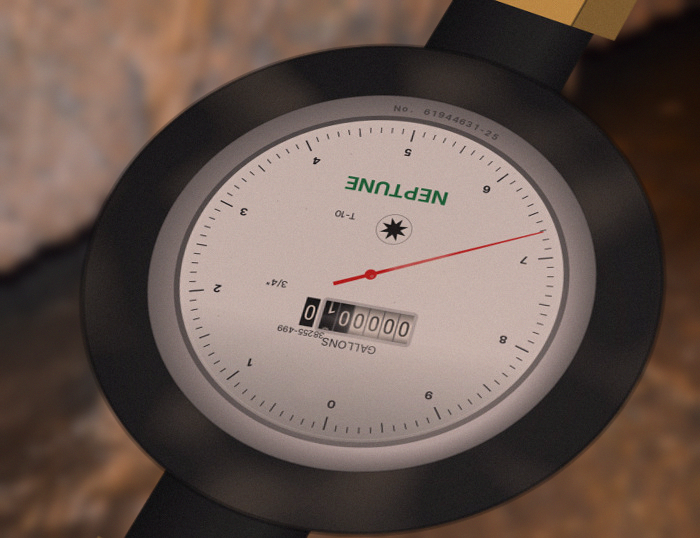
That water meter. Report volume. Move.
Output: 6.7 gal
